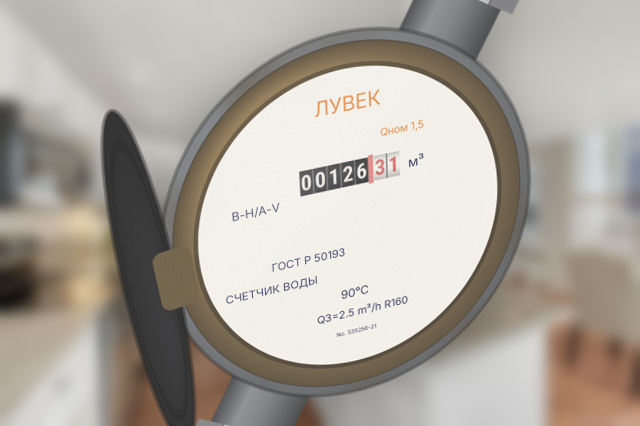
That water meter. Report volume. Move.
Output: 126.31 m³
